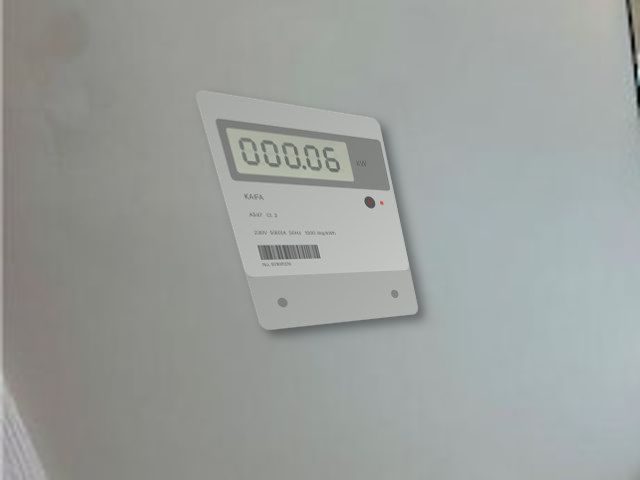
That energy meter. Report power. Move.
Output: 0.06 kW
